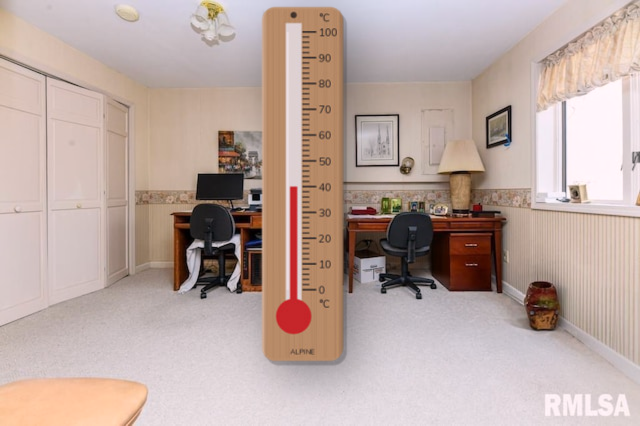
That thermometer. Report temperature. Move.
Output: 40 °C
